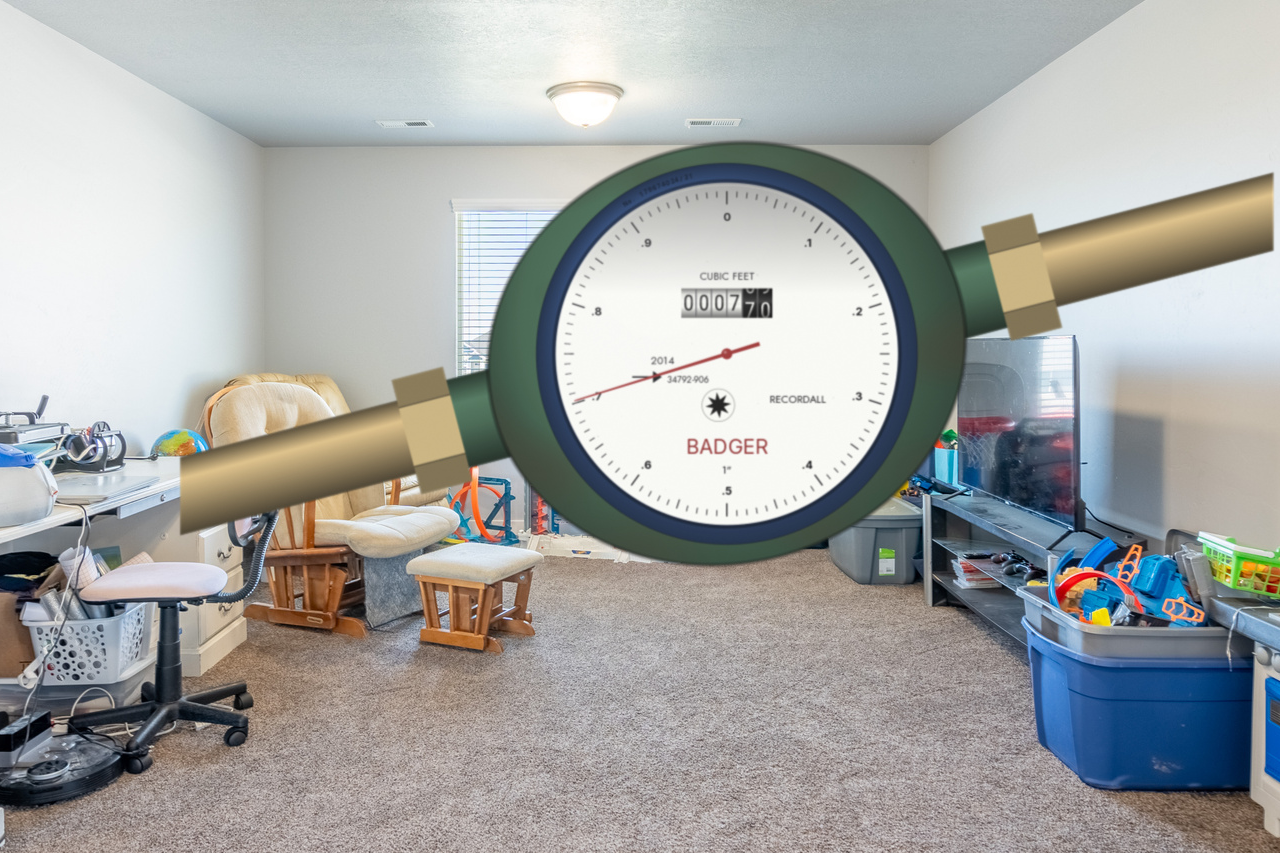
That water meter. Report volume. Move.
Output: 769.70 ft³
